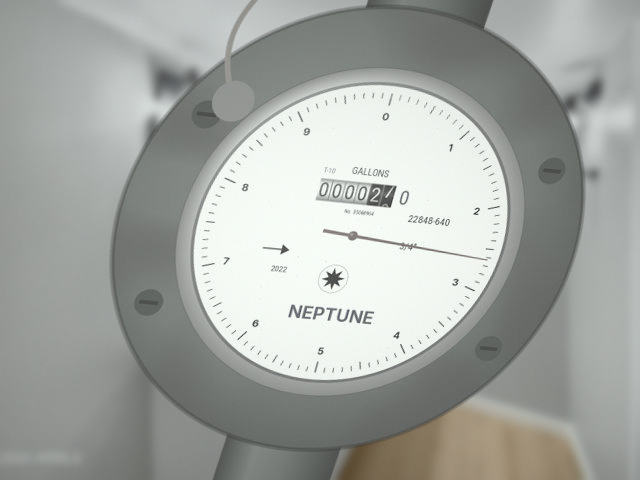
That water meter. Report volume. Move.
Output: 272.6 gal
